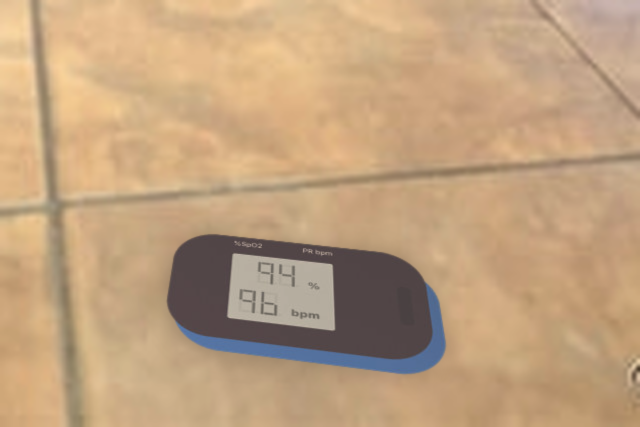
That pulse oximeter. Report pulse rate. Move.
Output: 96 bpm
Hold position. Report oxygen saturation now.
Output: 94 %
